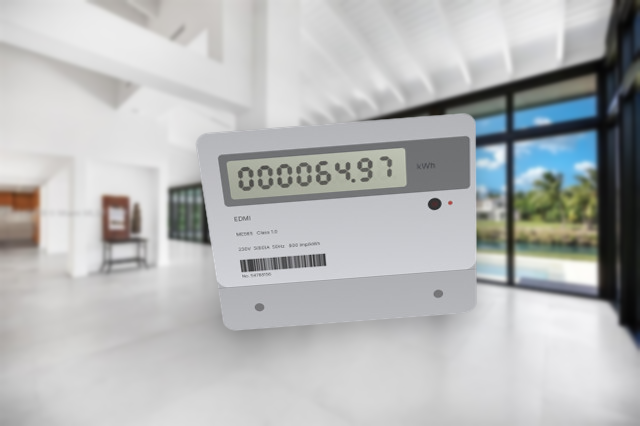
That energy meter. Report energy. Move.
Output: 64.97 kWh
